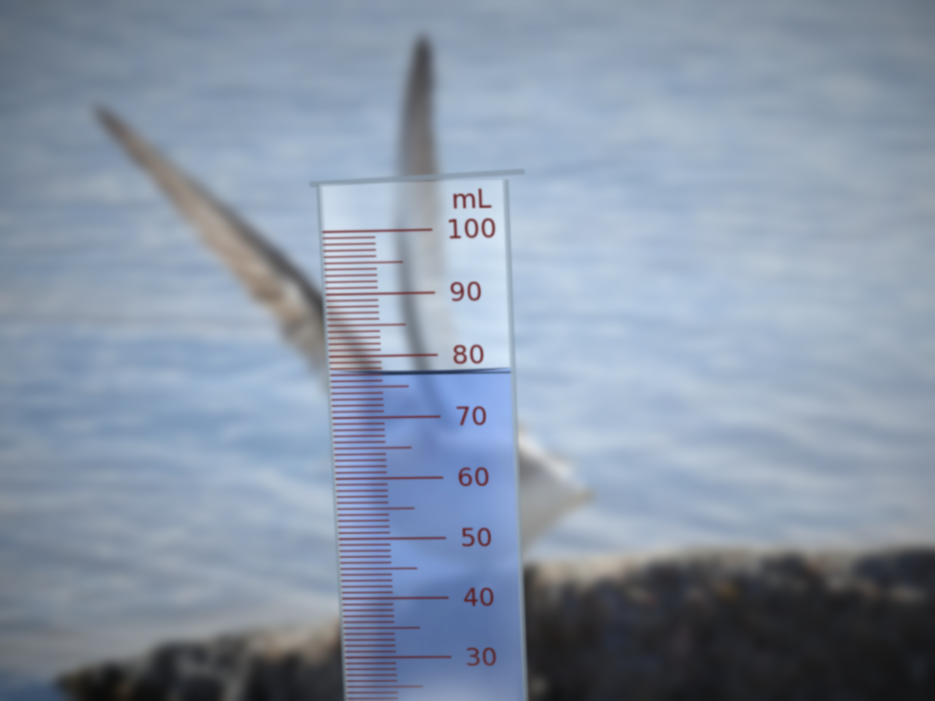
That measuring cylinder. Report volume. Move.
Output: 77 mL
